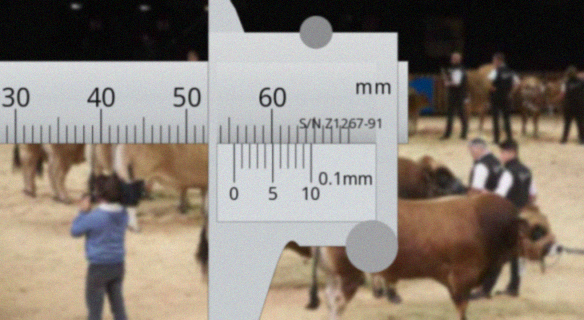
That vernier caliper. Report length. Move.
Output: 55.6 mm
